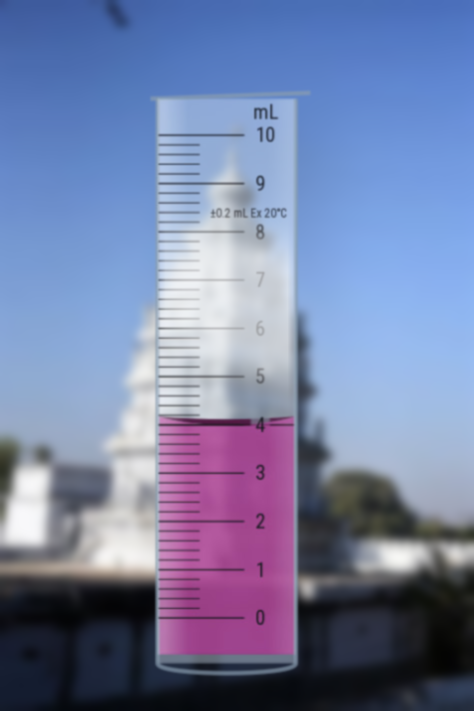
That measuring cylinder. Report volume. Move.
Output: 4 mL
